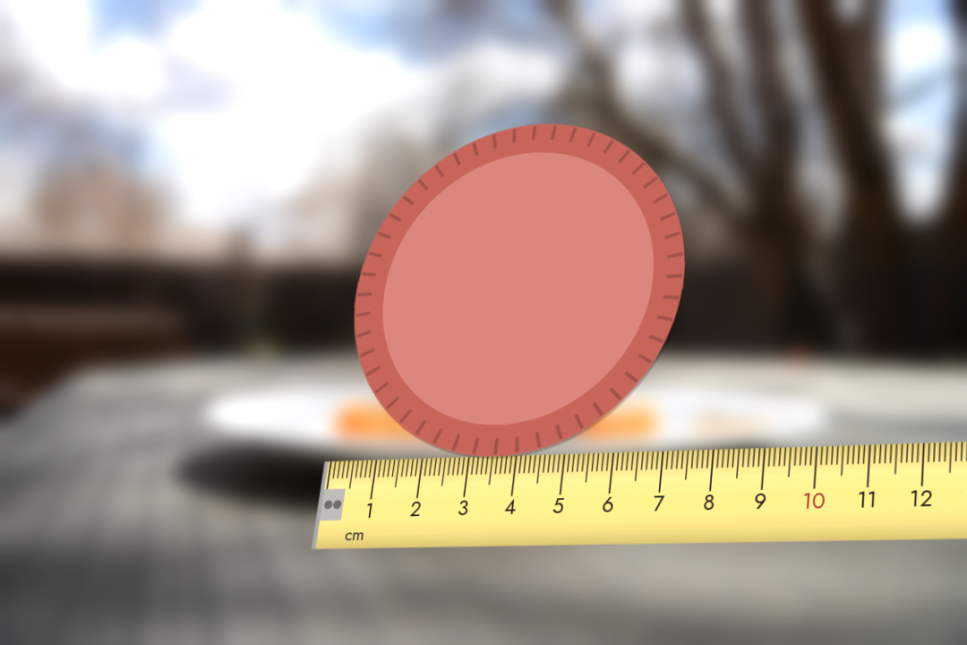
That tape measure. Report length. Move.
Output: 7.1 cm
